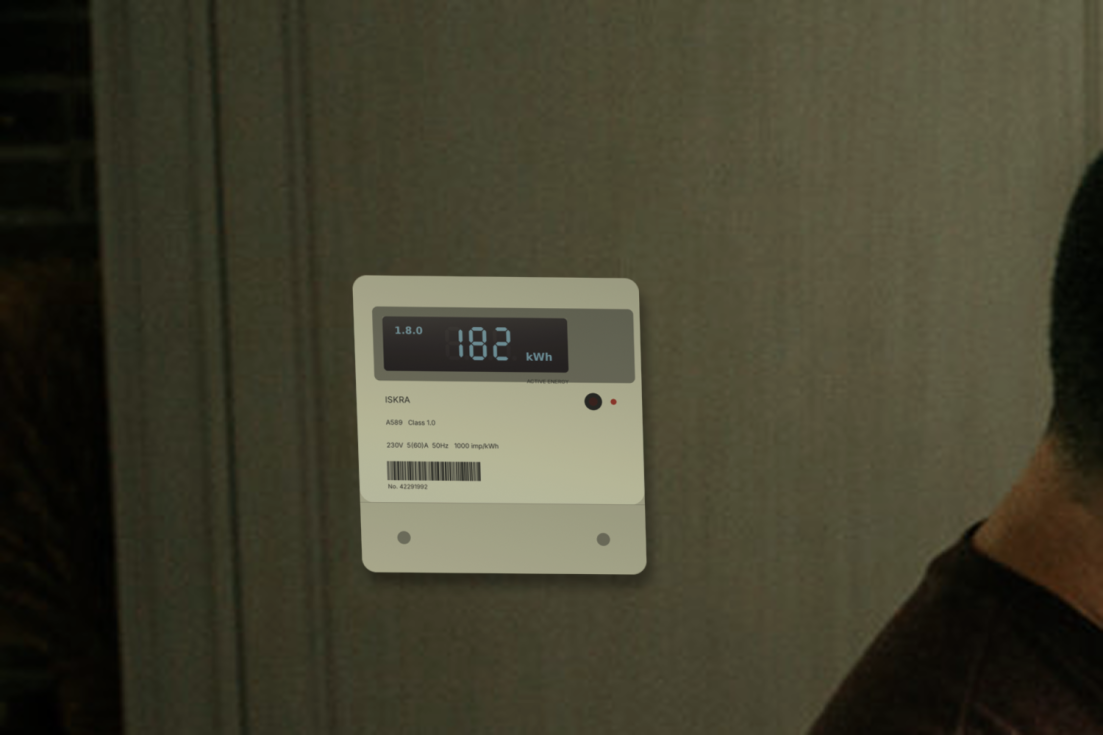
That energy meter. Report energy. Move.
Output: 182 kWh
